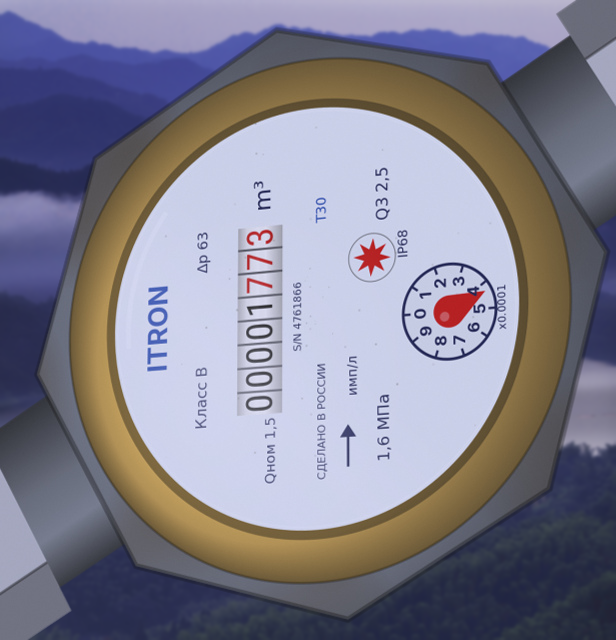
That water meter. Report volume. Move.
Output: 1.7734 m³
